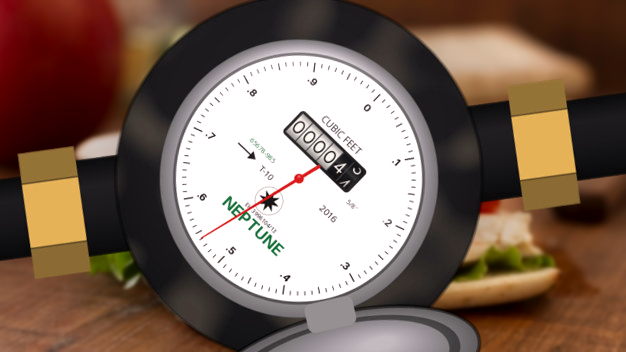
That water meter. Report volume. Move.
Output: 43.54 ft³
